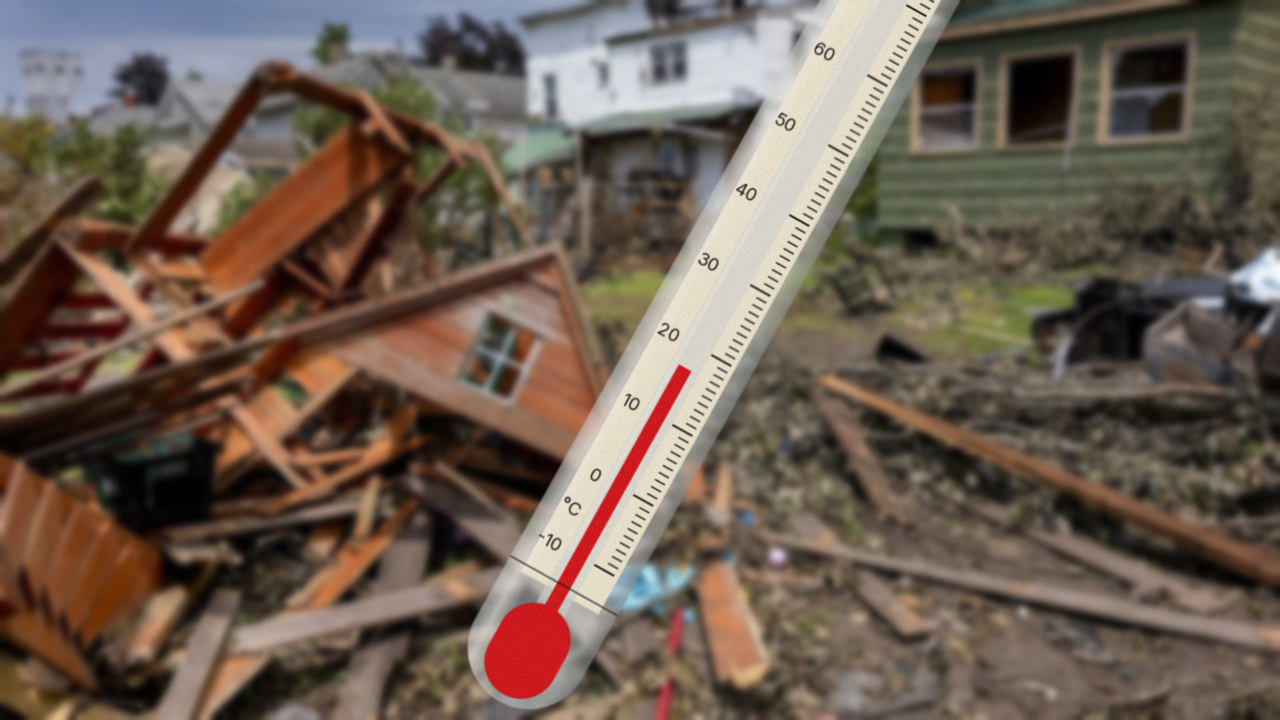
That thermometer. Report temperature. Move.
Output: 17 °C
